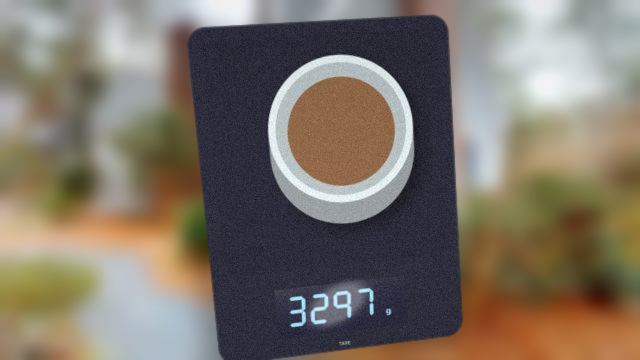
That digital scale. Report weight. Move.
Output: 3297 g
